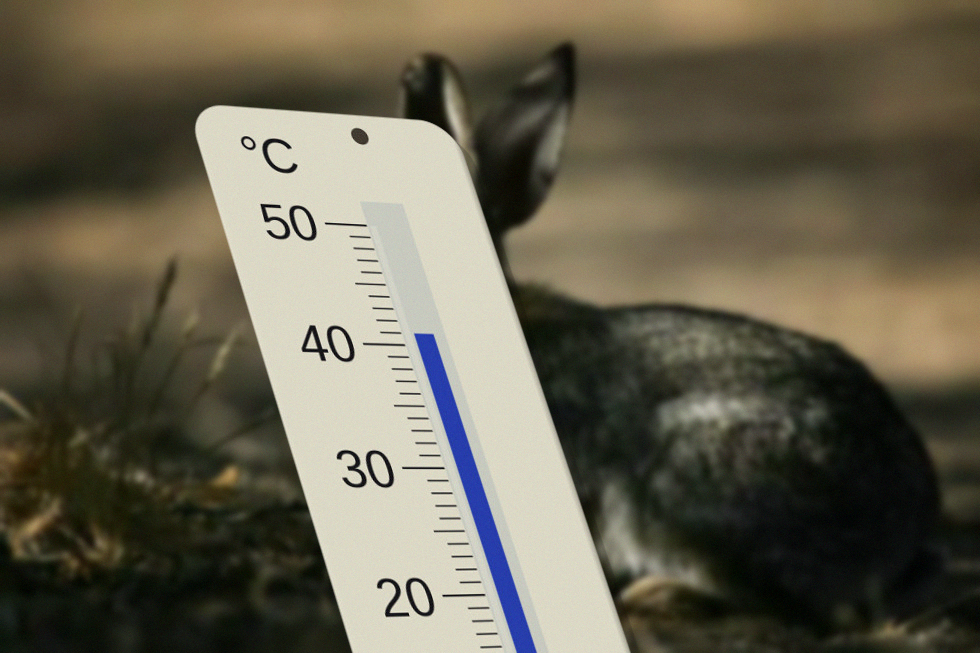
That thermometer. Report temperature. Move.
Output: 41 °C
